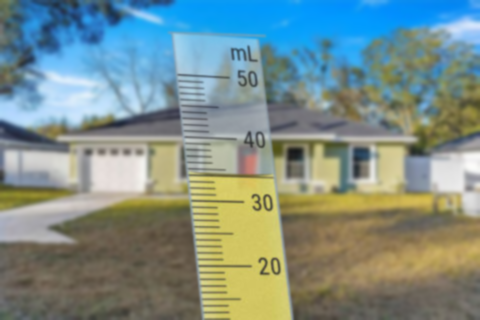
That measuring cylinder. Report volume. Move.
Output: 34 mL
